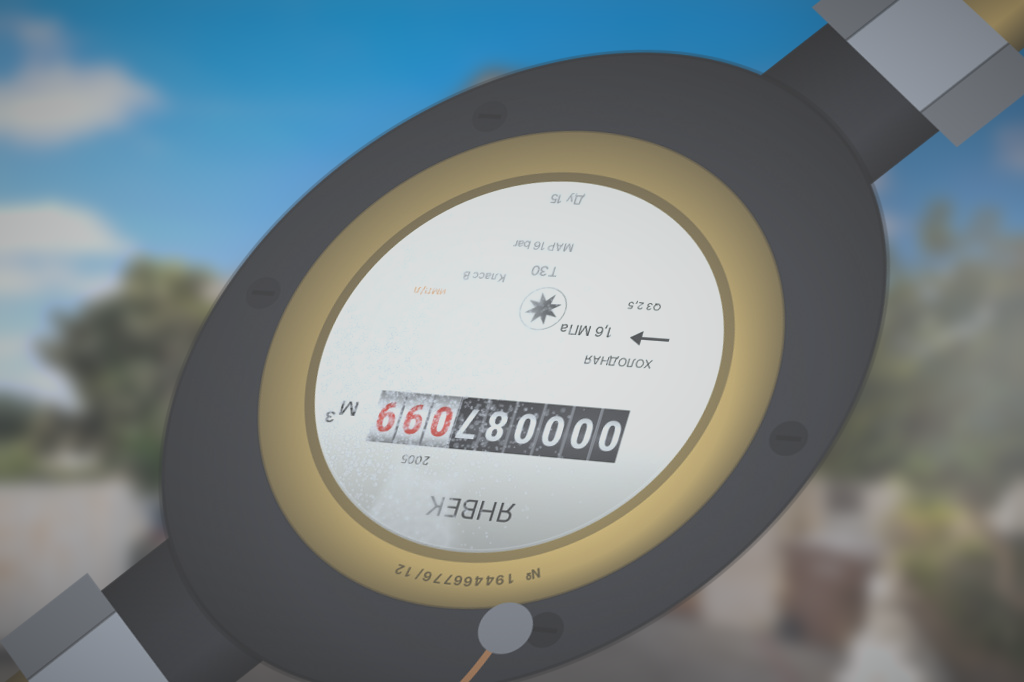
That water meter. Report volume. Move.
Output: 87.099 m³
